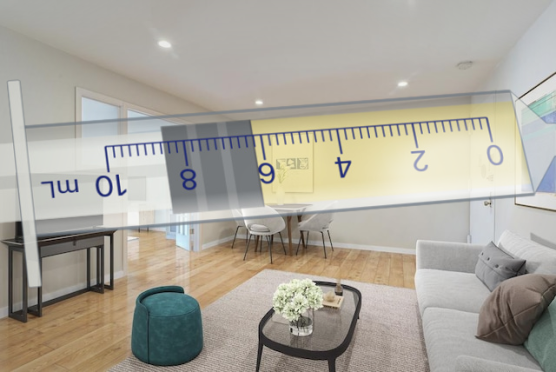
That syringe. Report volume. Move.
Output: 6.2 mL
